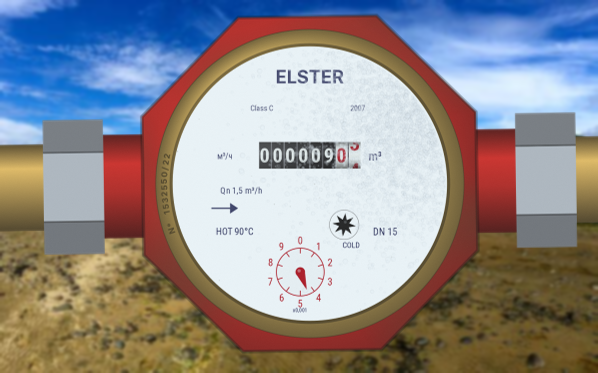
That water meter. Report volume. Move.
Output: 9.034 m³
